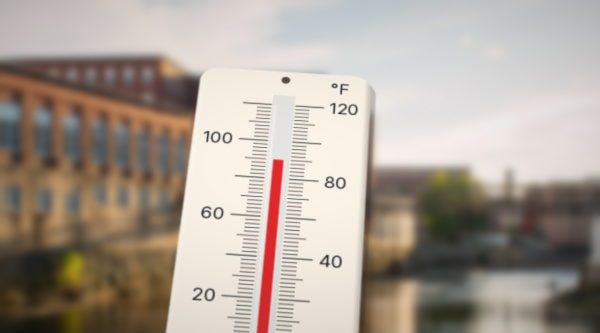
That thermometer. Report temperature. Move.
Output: 90 °F
